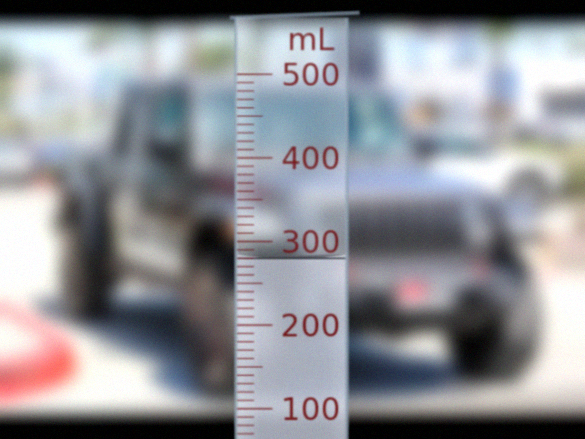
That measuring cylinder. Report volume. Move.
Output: 280 mL
